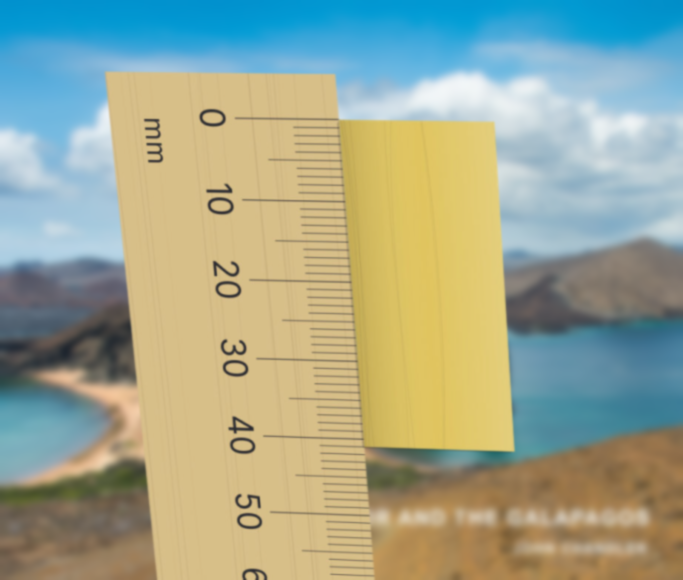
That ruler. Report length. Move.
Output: 41 mm
